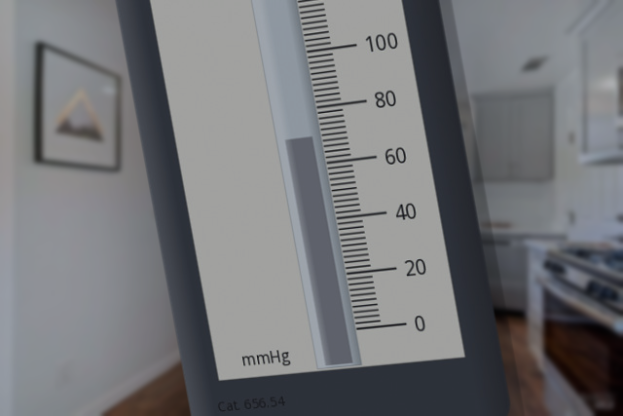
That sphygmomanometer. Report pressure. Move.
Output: 70 mmHg
